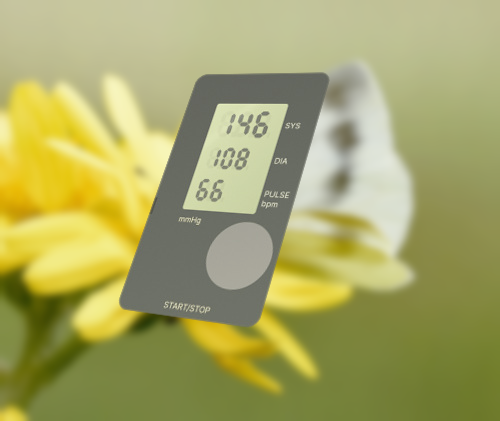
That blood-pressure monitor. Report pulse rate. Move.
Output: 66 bpm
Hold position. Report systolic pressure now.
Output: 146 mmHg
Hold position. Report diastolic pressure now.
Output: 108 mmHg
